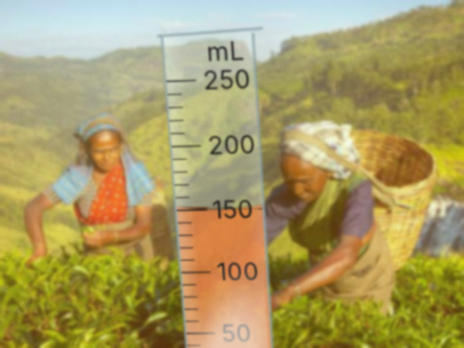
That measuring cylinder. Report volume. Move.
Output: 150 mL
